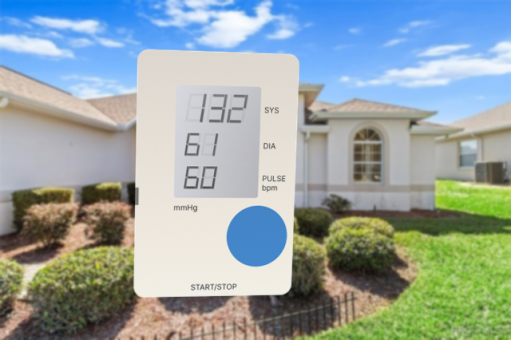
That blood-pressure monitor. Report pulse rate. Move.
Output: 60 bpm
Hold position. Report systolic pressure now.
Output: 132 mmHg
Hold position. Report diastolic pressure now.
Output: 61 mmHg
